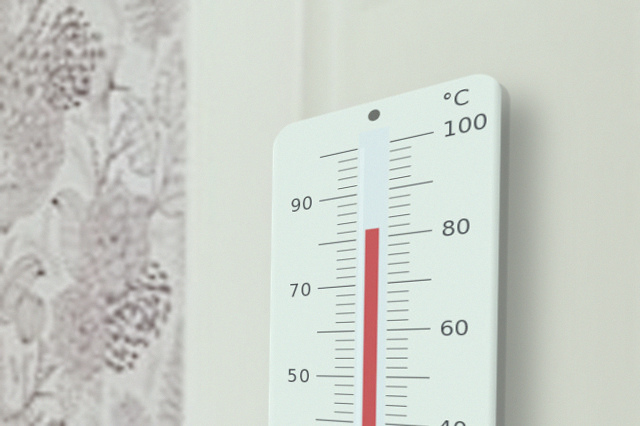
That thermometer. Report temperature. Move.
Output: 82 °C
